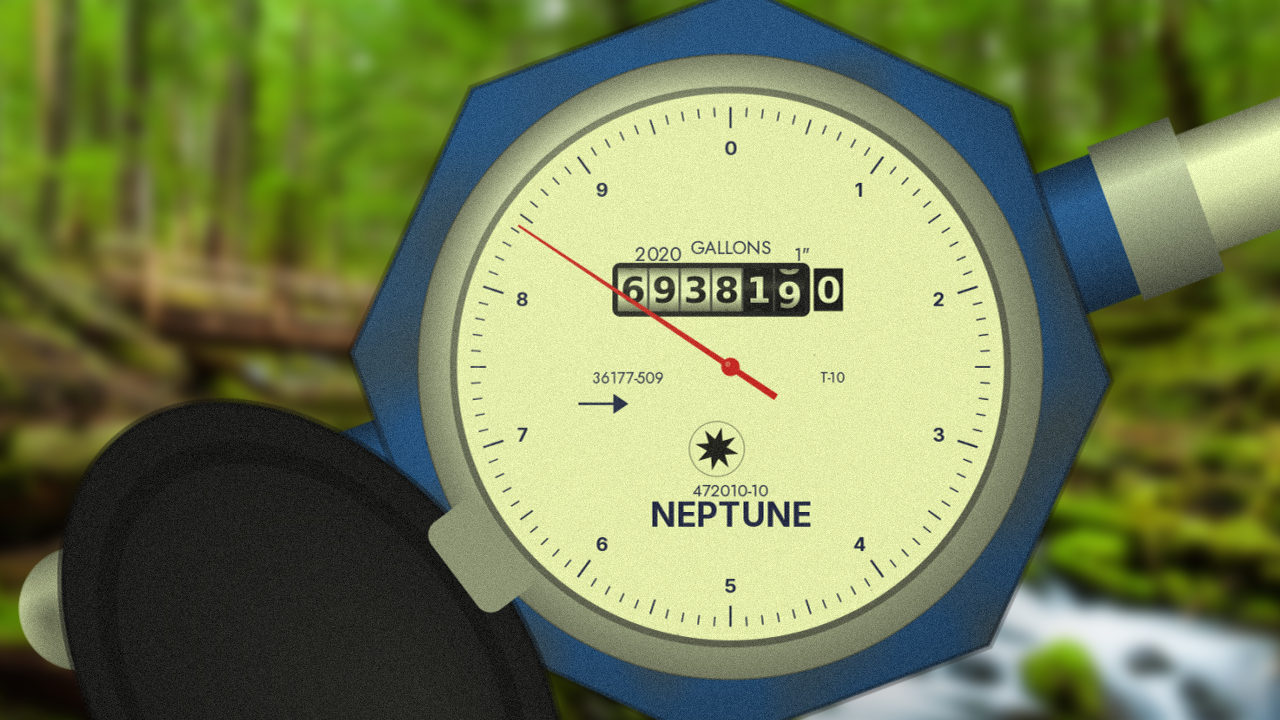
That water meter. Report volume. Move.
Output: 6938188.4 gal
